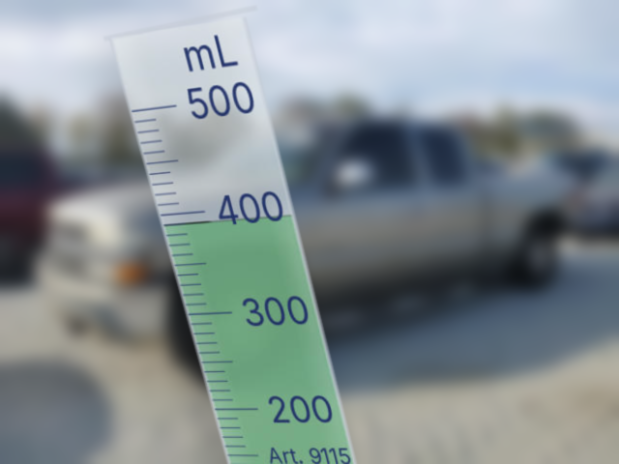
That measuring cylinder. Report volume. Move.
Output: 390 mL
